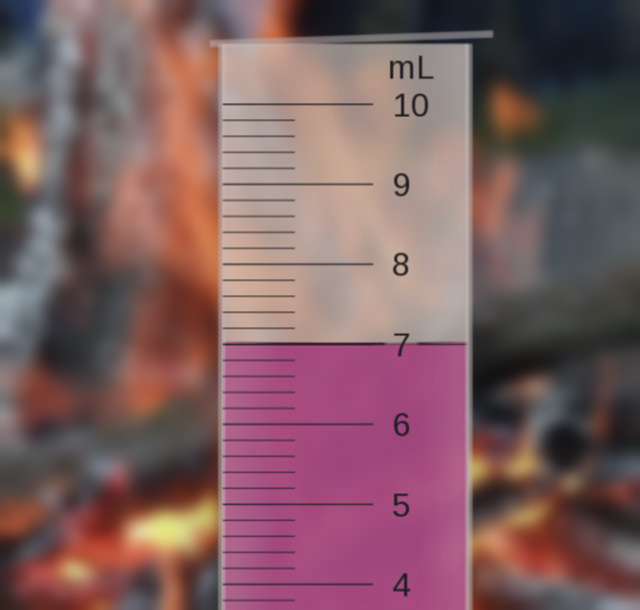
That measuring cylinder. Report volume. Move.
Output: 7 mL
